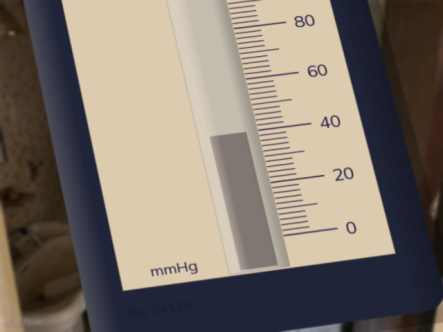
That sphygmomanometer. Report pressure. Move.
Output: 40 mmHg
